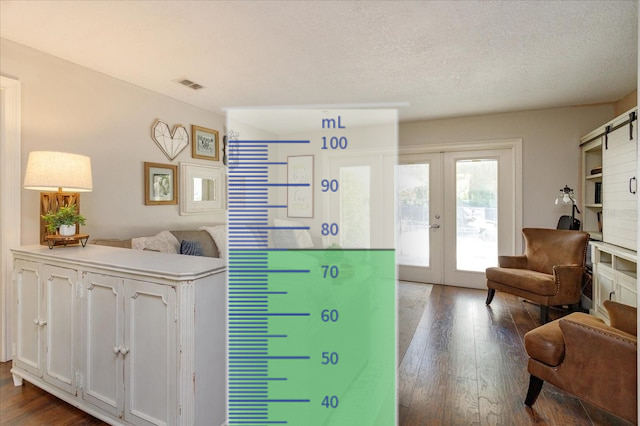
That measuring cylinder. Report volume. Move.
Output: 75 mL
